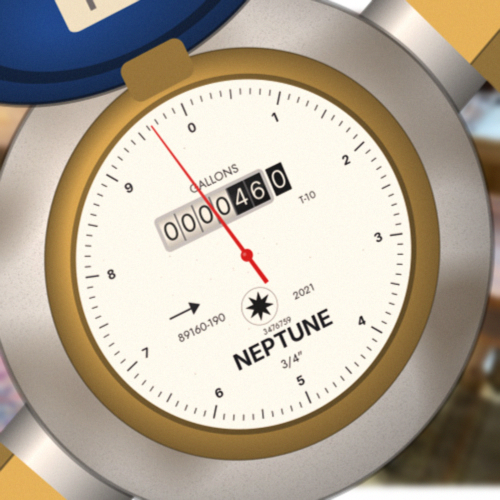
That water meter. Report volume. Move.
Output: 459.6 gal
